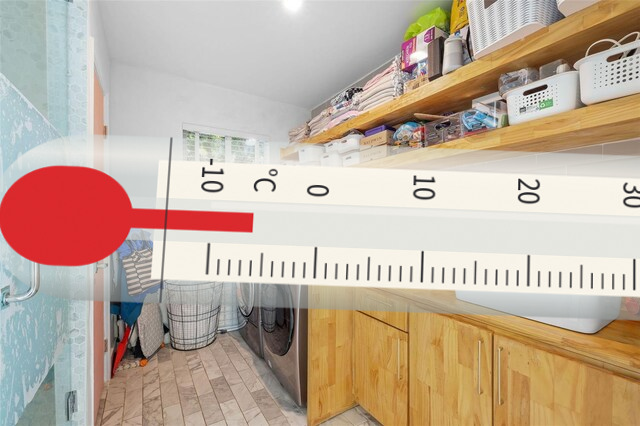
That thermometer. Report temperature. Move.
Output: -6 °C
